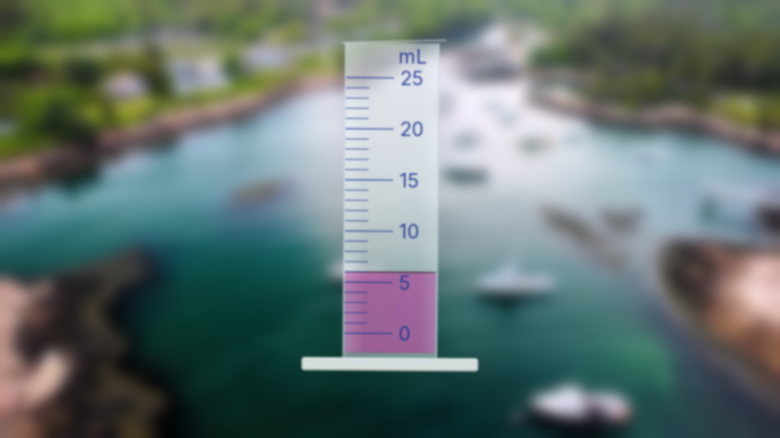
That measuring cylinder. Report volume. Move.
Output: 6 mL
